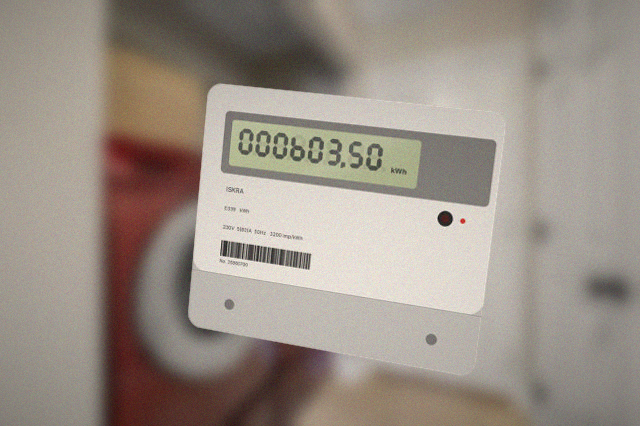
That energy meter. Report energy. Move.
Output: 603.50 kWh
